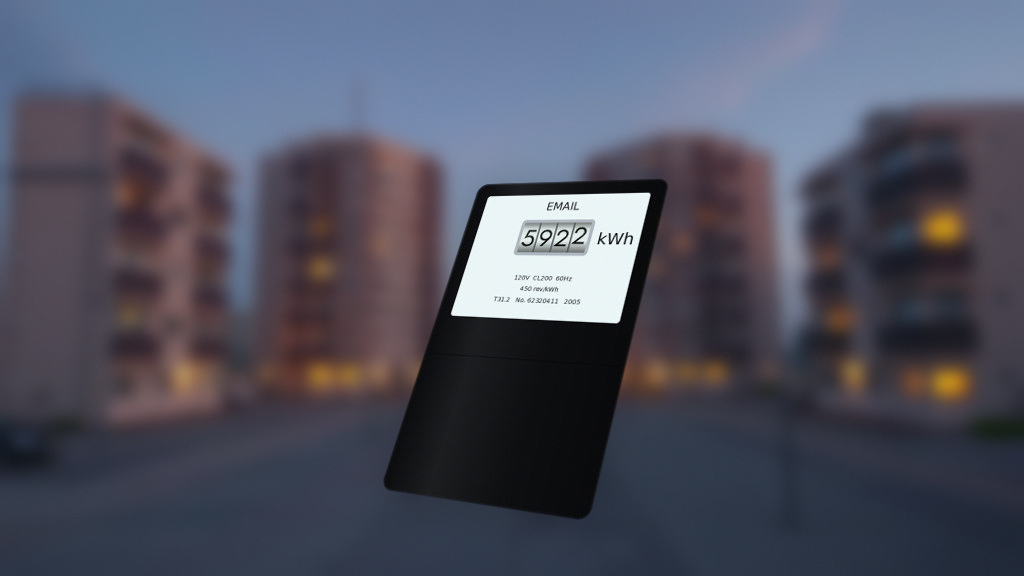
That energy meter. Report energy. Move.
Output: 5922 kWh
